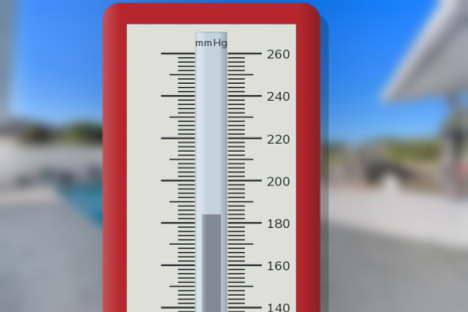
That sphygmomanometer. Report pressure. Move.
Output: 184 mmHg
